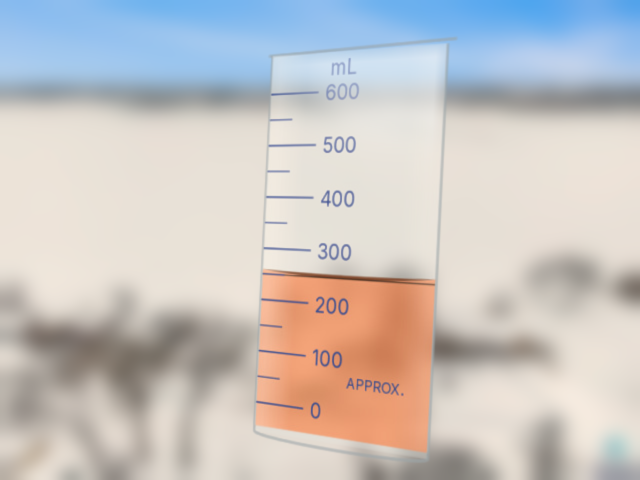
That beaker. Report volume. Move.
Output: 250 mL
